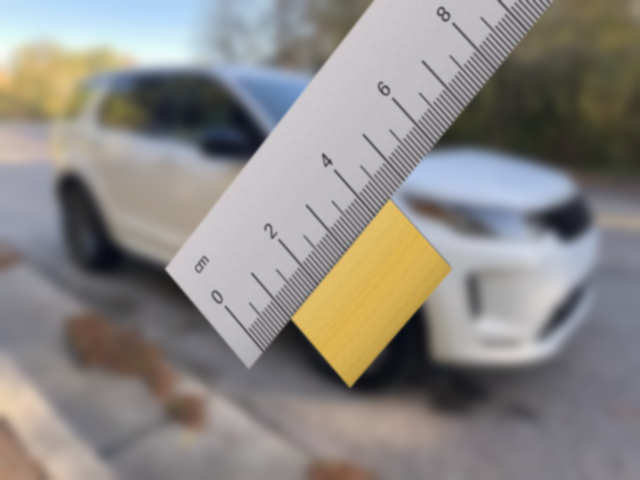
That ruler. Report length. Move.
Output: 3.5 cm
